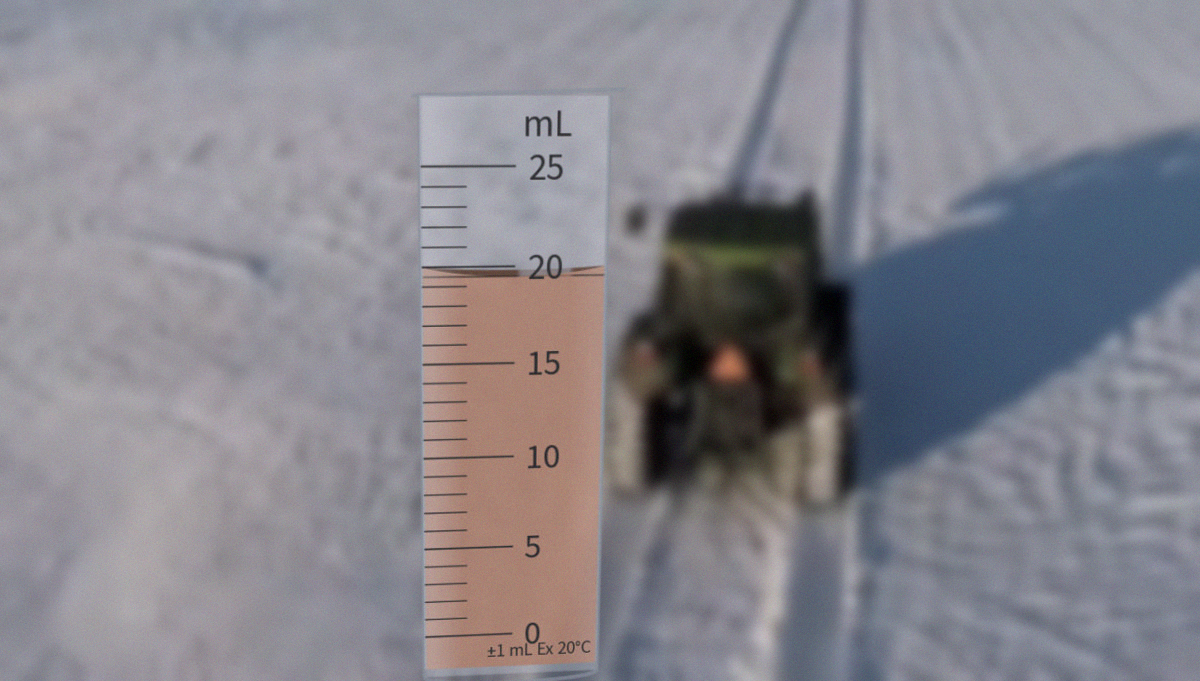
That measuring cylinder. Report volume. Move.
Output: 19.5 mL
